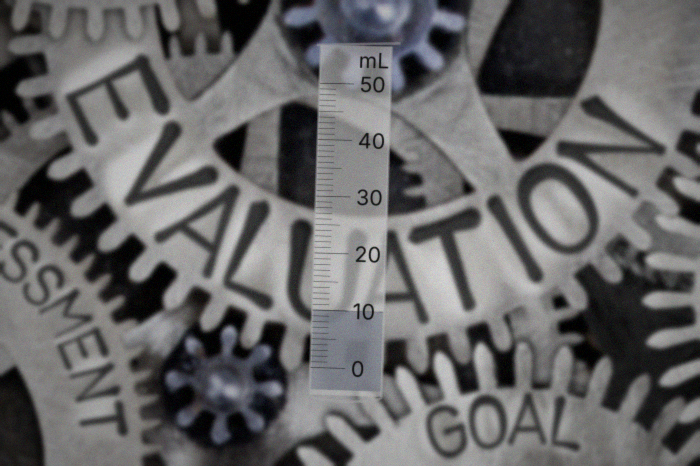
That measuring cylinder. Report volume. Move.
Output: 10 mL
